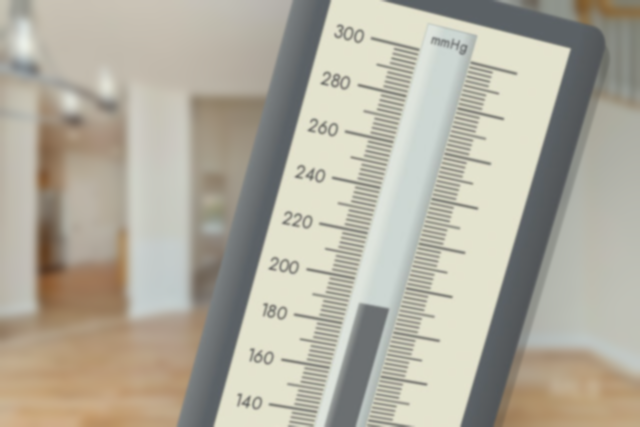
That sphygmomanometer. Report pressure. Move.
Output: 190 mmHg
